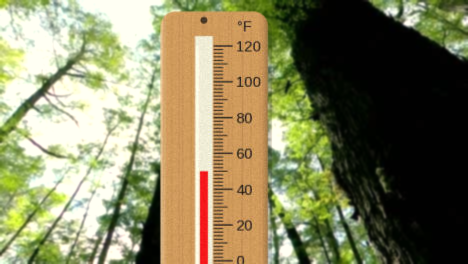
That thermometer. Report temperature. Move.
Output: 50 °F
